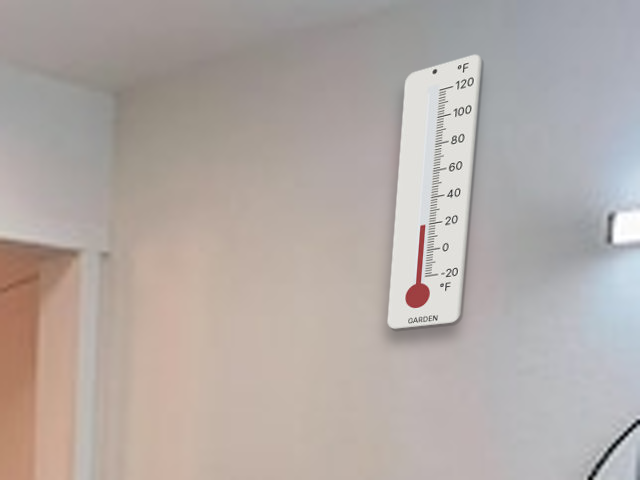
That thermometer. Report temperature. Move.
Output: 20 °F
